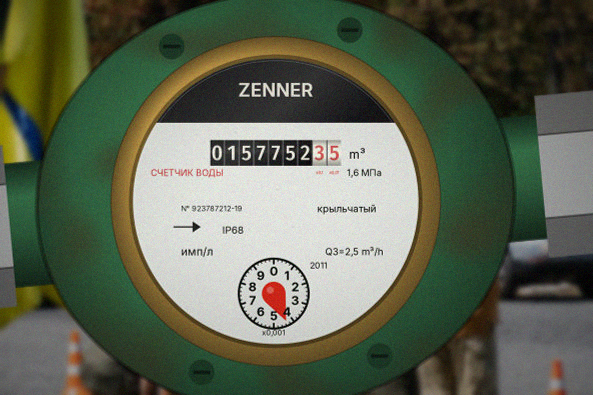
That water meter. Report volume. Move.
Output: 157752.354 m³
